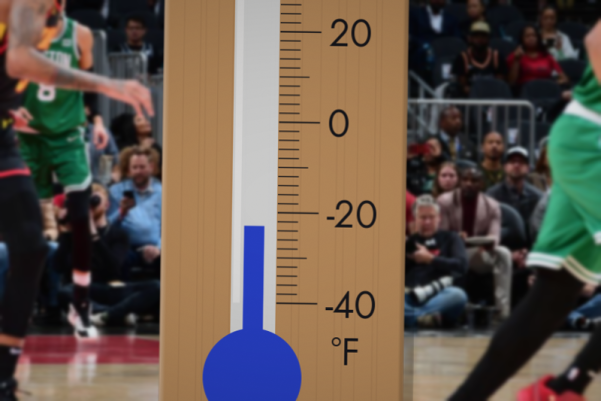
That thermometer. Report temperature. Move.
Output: -23 °F
